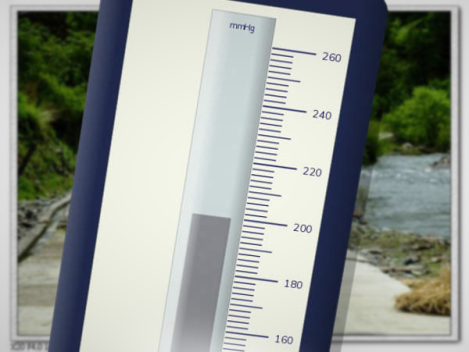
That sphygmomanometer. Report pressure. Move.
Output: 200 mmHg
